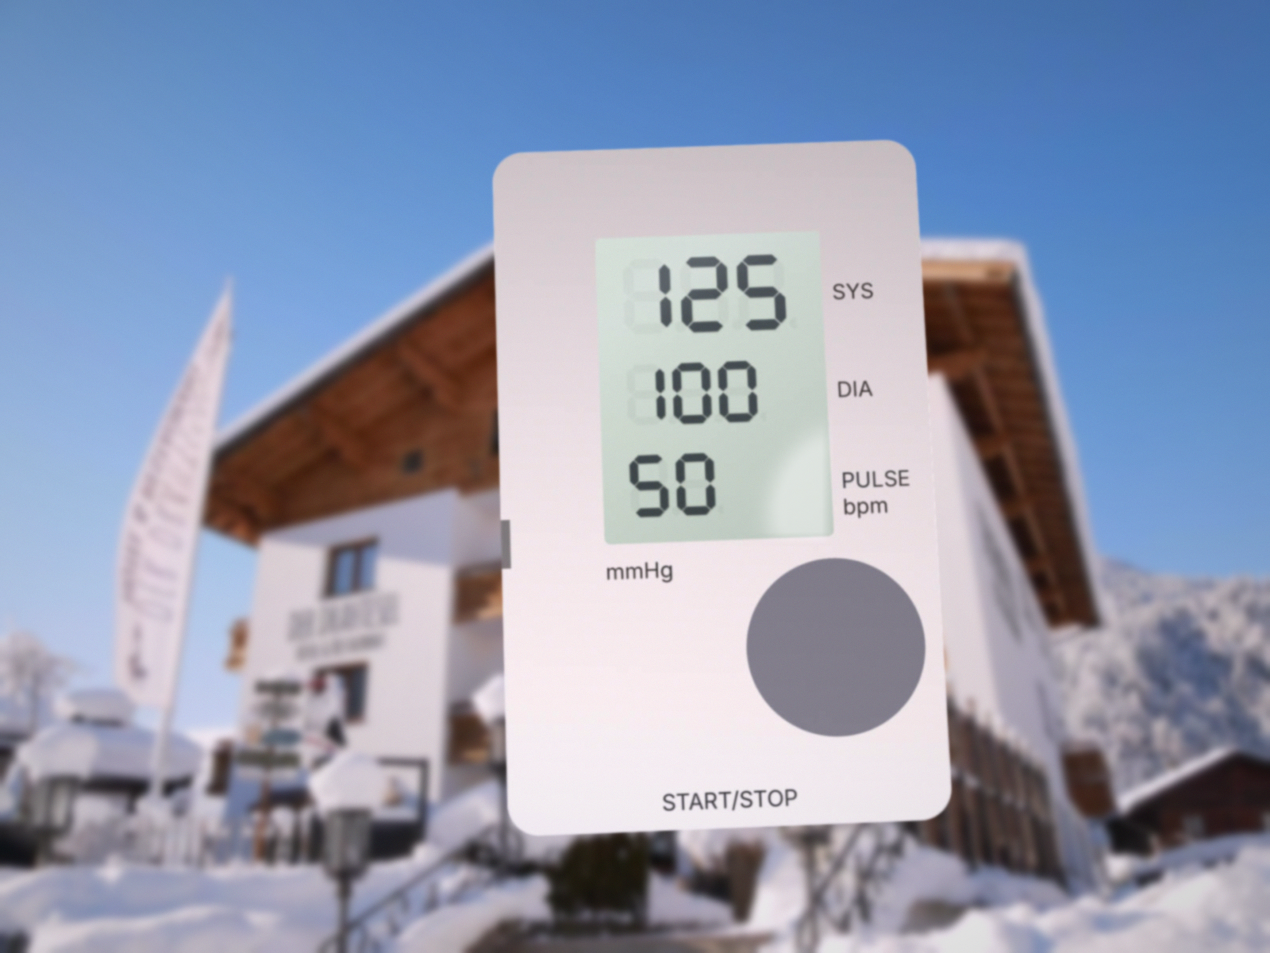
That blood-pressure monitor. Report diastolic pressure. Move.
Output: 100 mmHg
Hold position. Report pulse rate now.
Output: 50 bpm
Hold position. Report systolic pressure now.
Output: 125 mmHg
